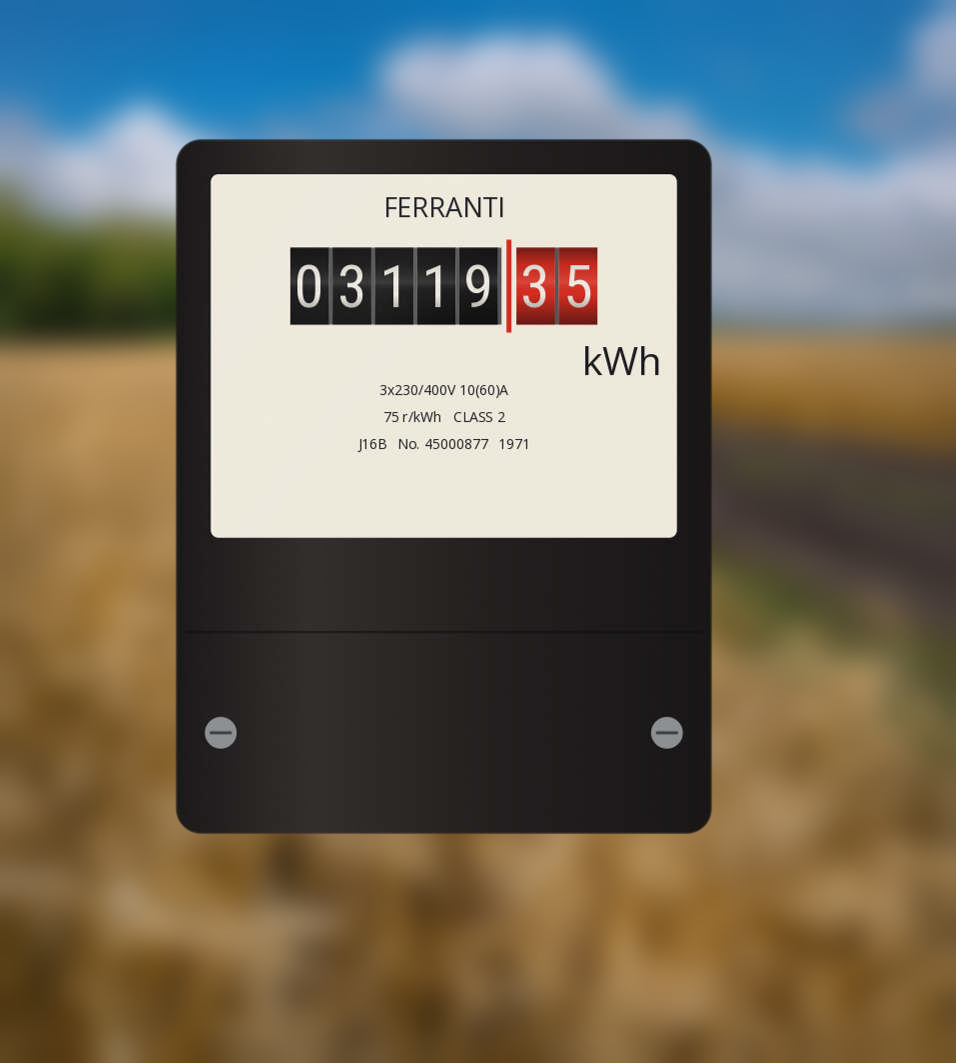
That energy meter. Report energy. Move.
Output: 3119.35 kWh
